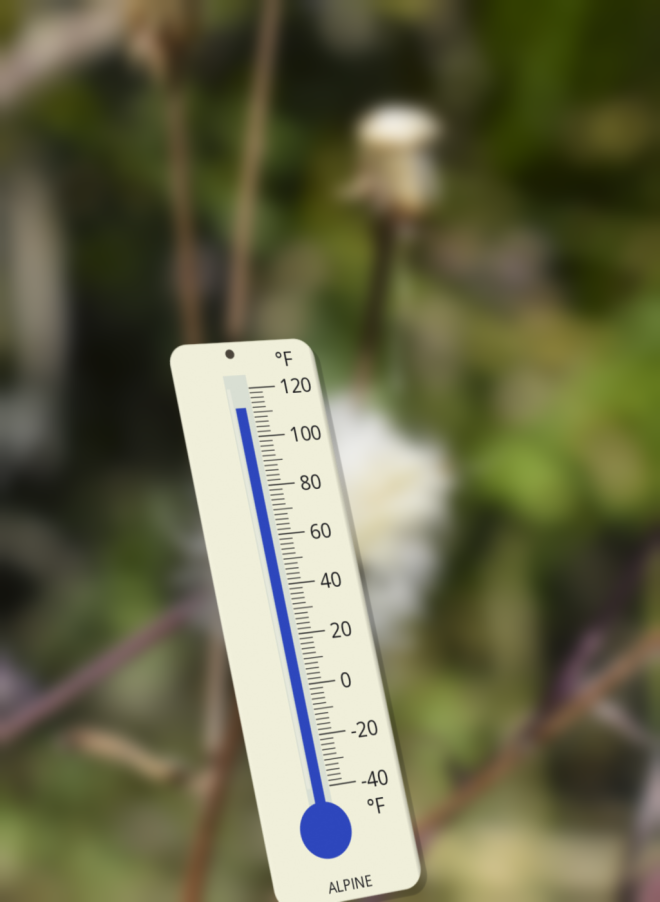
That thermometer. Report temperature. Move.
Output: 112 °F
